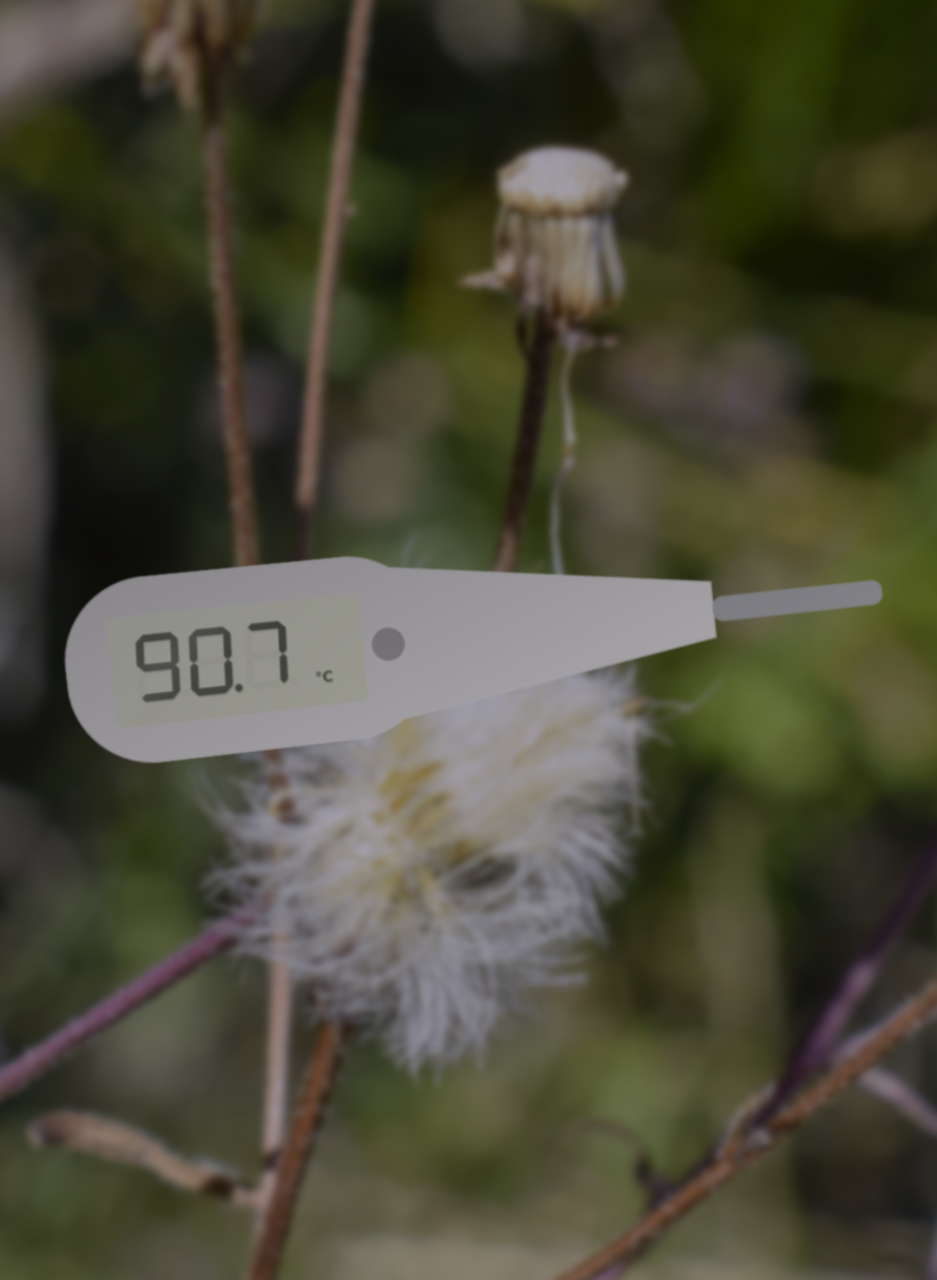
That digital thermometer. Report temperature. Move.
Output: 90.7 °C
